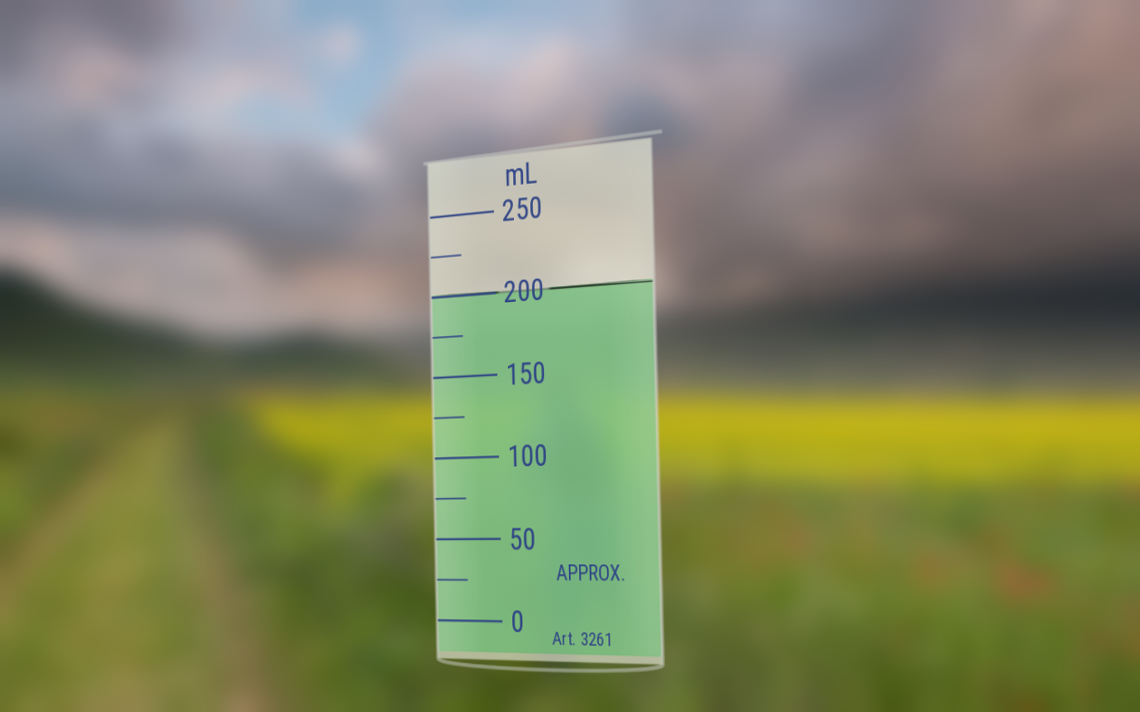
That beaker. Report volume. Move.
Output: 200 mL
